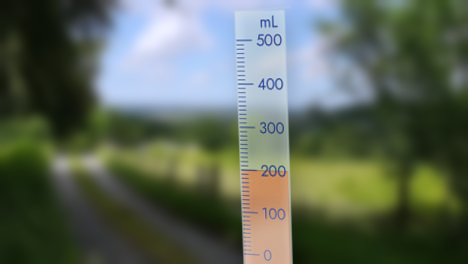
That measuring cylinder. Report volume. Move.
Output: 200 mL
